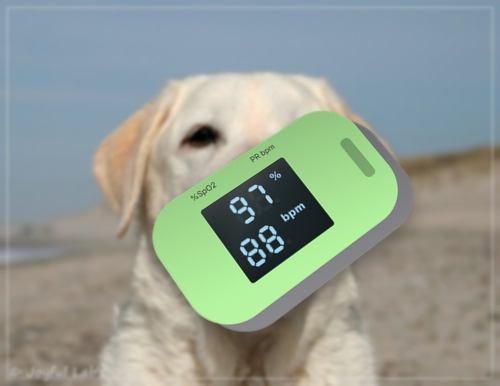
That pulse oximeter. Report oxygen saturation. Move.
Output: 97 %
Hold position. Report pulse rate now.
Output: 88 bpm
